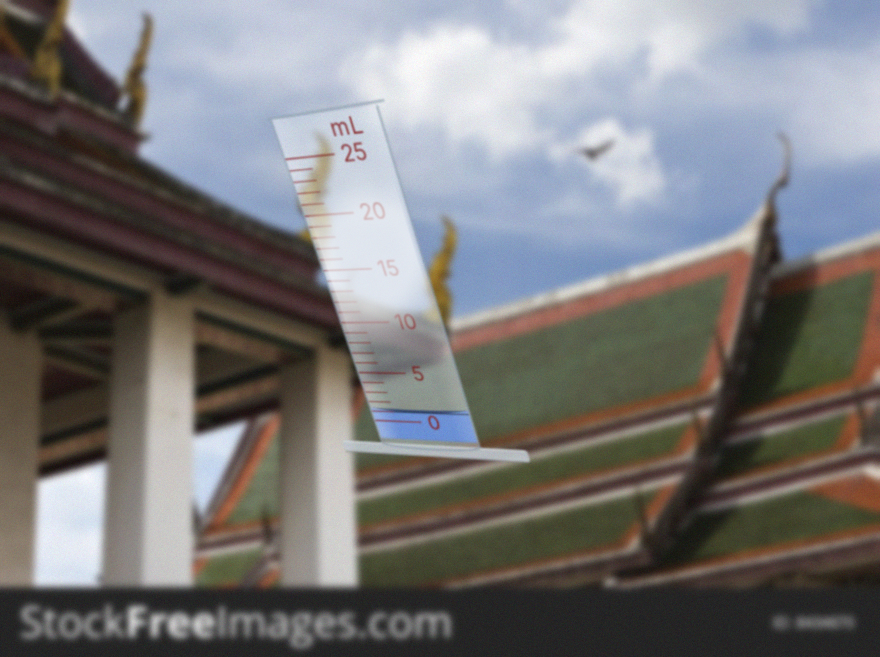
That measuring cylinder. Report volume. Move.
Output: 1 mL
